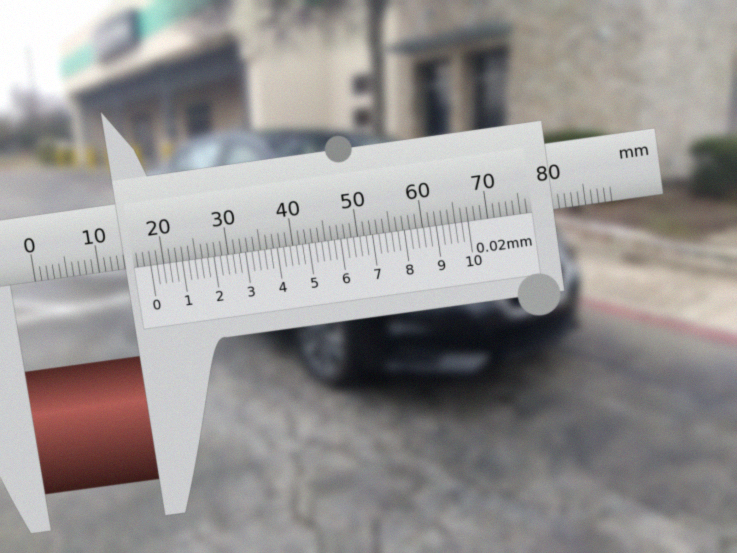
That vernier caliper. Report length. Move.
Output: 18.0 mm
